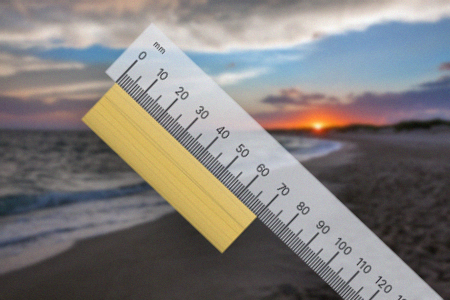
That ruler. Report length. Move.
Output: 70 mm
